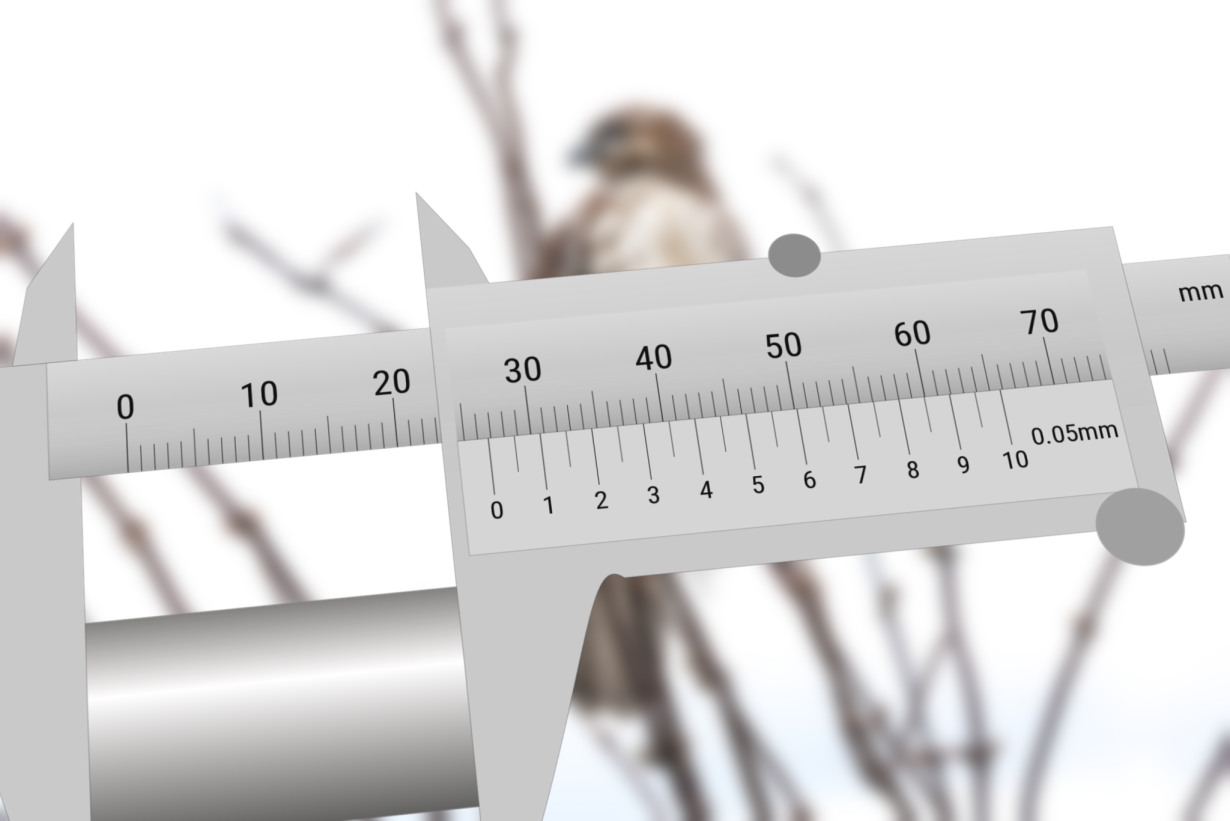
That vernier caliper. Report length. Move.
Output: 26.8 mm
